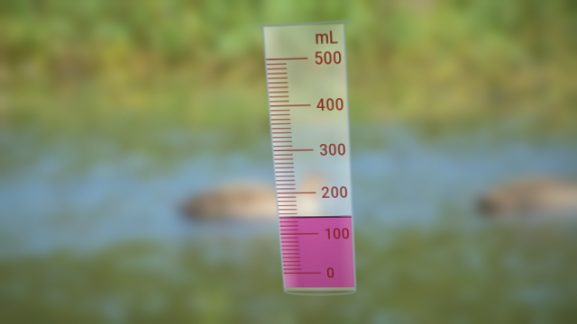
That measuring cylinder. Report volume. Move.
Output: 140 mL
